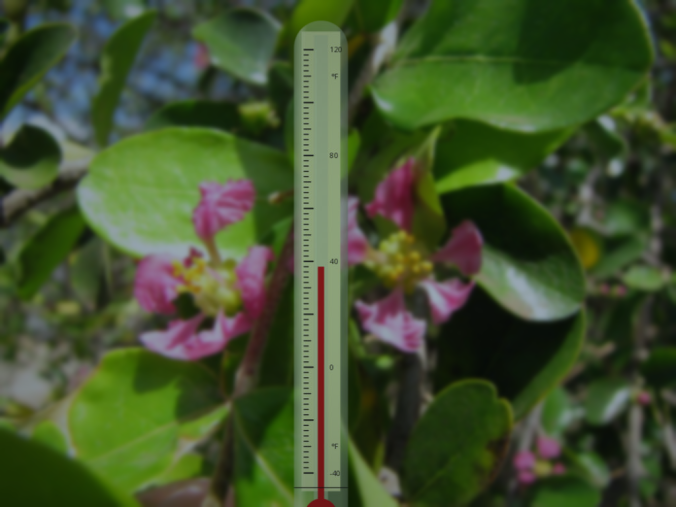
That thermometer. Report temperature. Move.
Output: 38 °F
